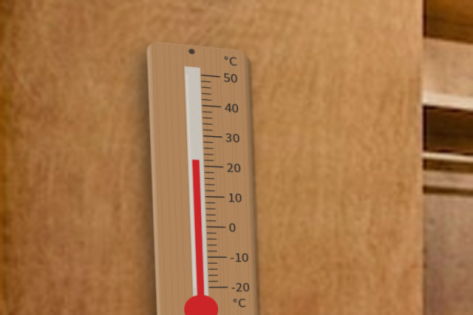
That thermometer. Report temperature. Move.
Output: 22 °C
